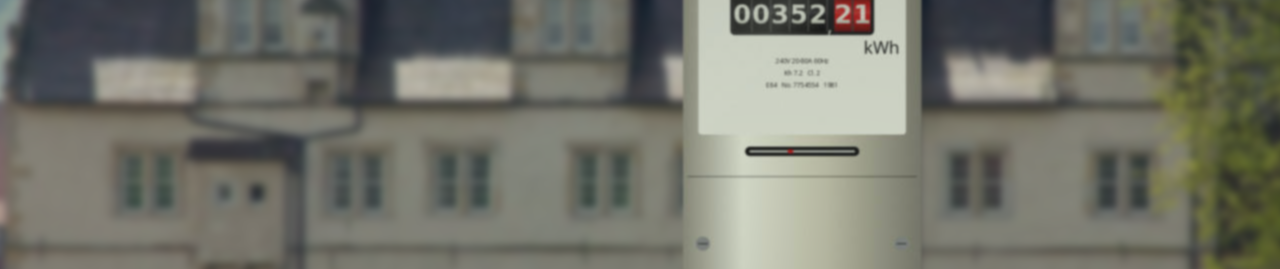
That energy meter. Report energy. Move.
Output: 352.21 kWh
